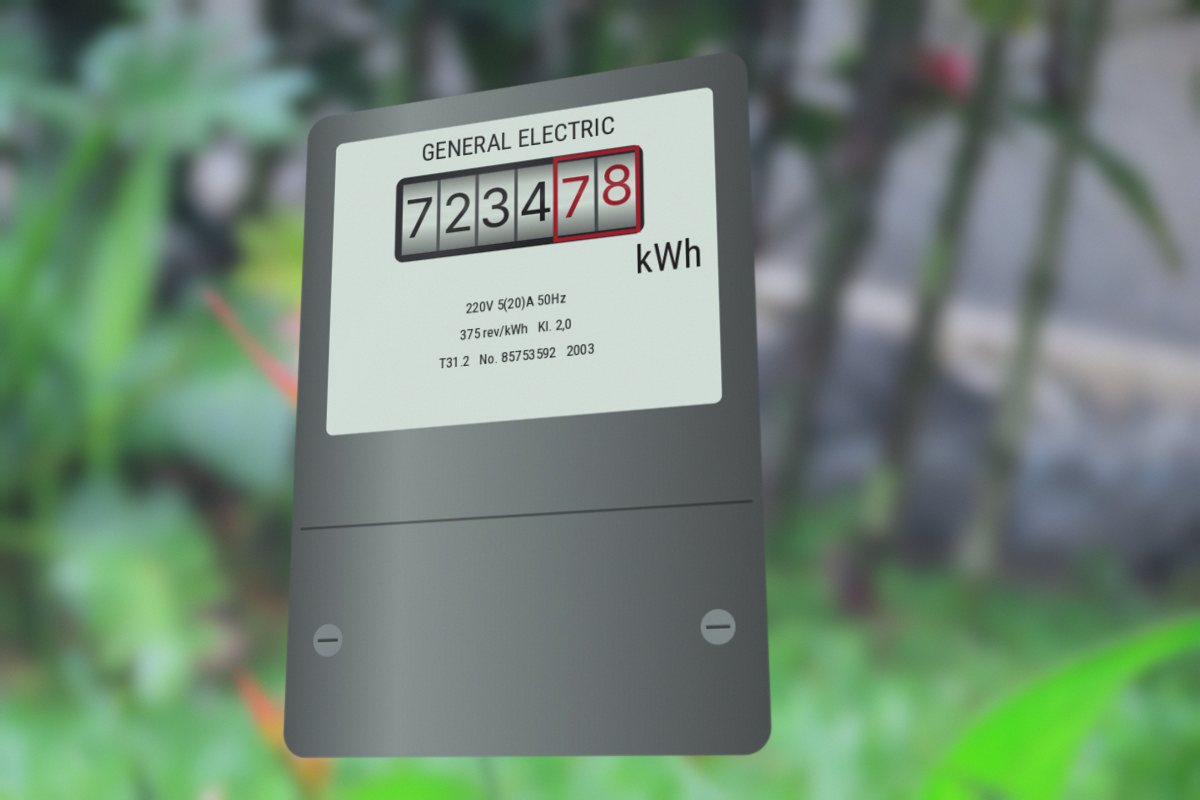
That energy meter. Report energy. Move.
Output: 7234.78 kWh
